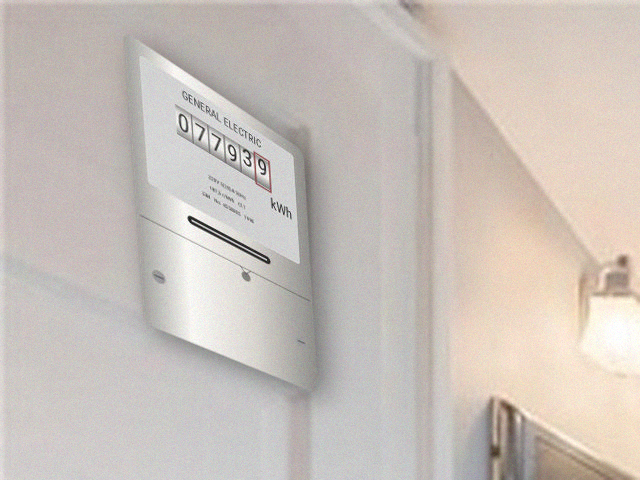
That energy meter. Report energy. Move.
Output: 7793.9 kWh
